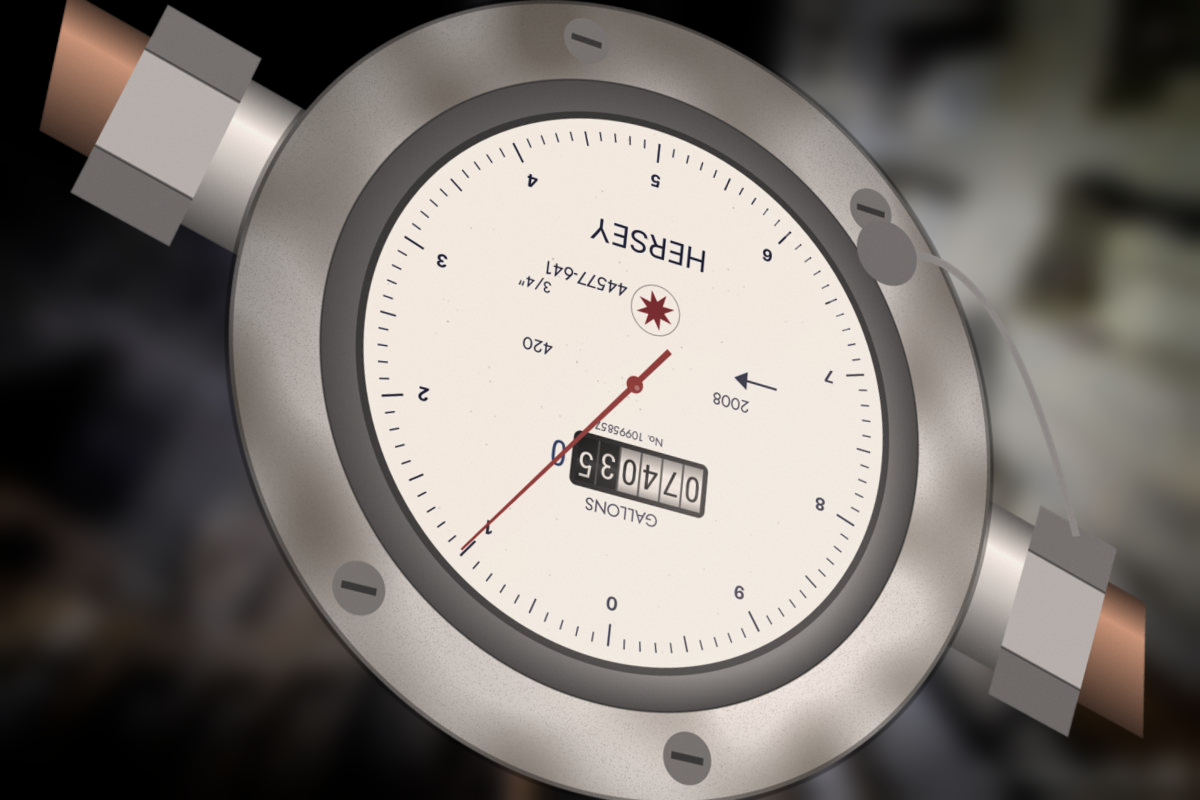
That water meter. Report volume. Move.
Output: 740351.0 gal
